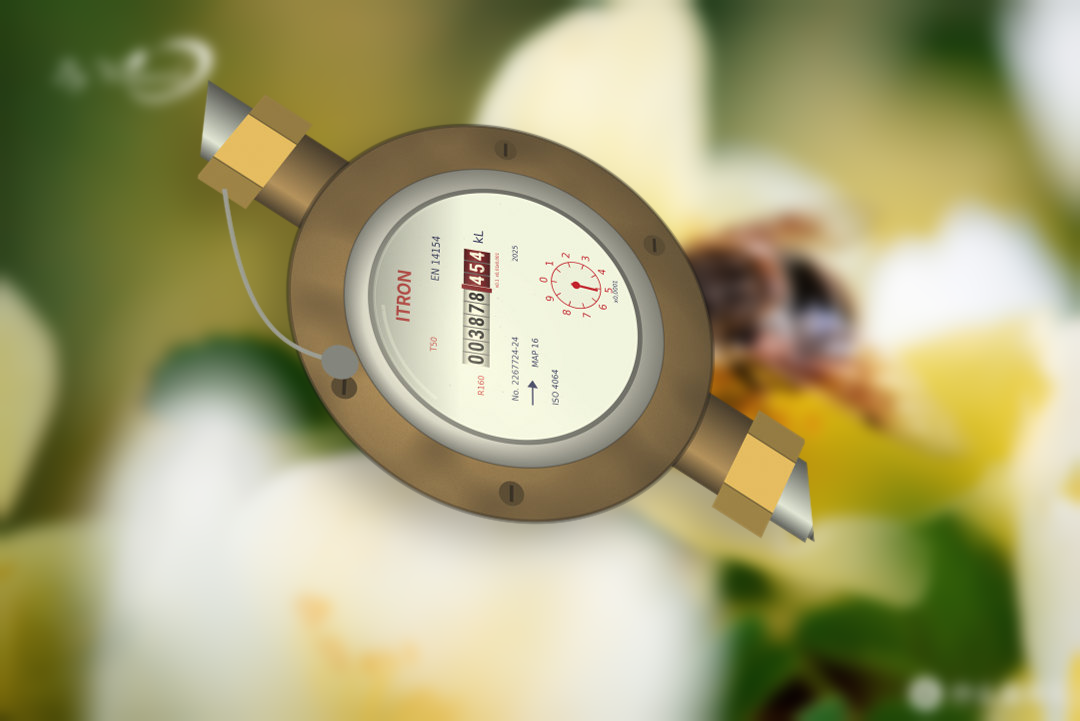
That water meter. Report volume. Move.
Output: 3878.4545 kL
